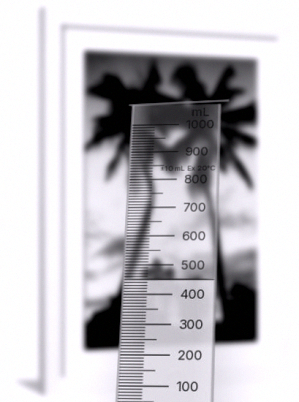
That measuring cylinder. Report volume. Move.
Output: 450 mL
